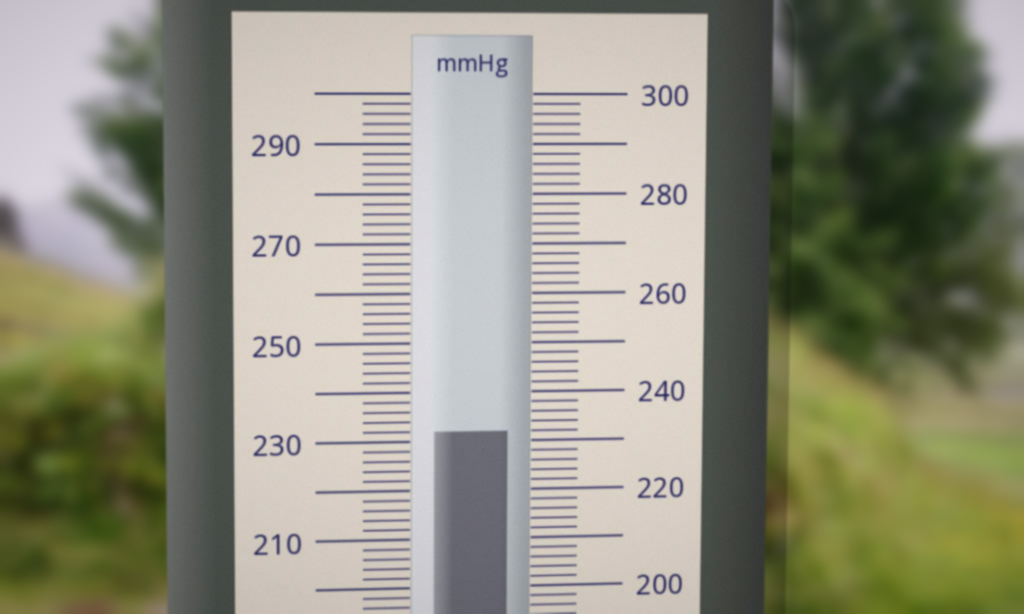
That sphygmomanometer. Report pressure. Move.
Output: 232 mmHg
